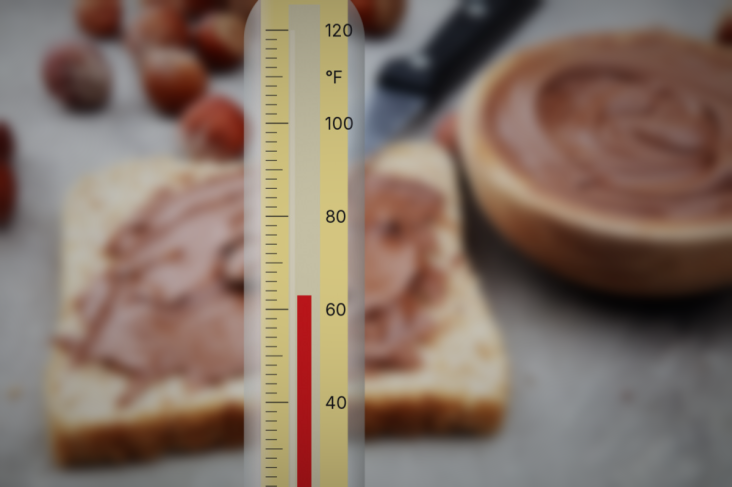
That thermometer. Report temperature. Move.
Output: 63 °F
